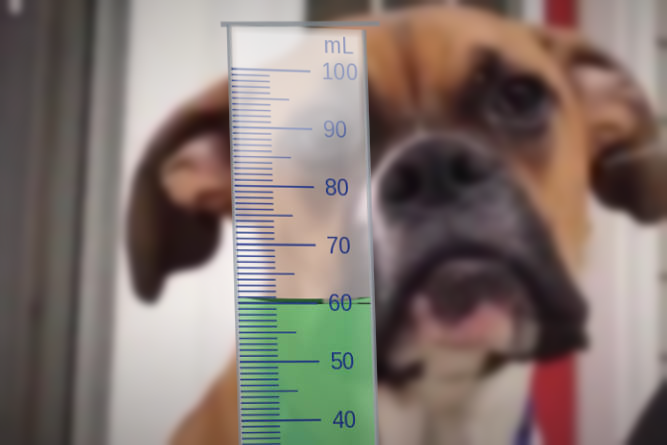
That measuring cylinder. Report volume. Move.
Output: 60 mL
